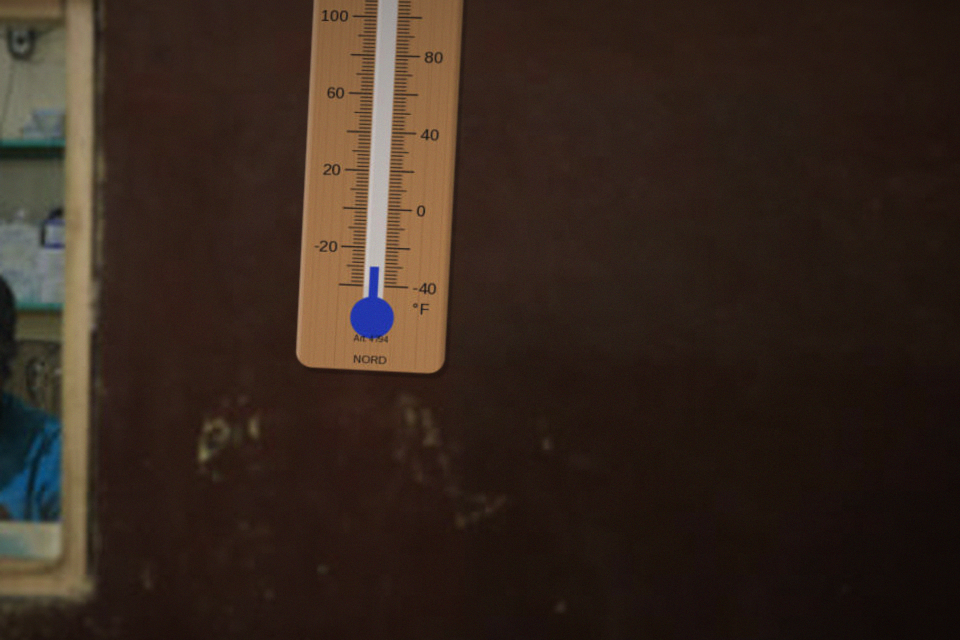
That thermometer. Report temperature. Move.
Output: -30 °F
